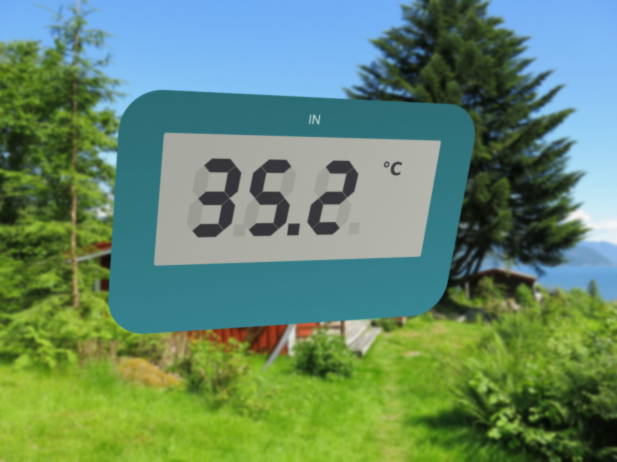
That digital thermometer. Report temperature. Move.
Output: 35.2 °C
